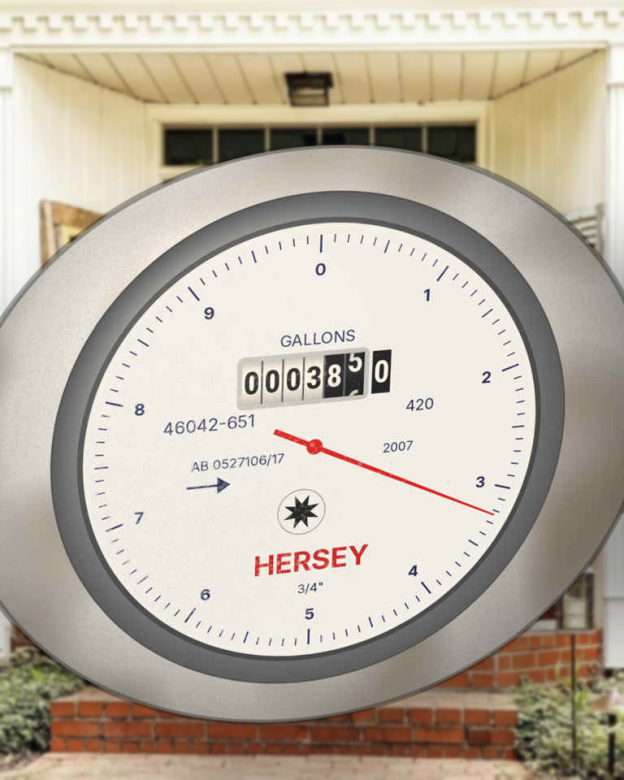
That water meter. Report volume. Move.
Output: 3853.2 gal
